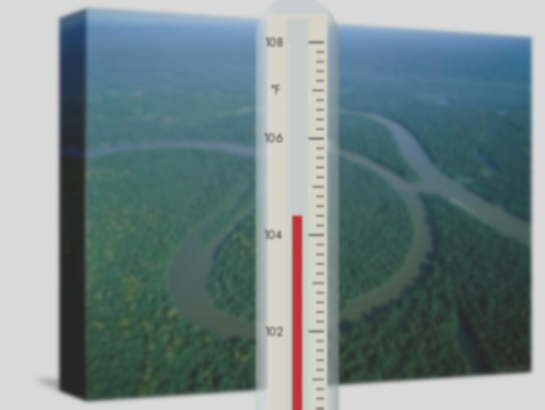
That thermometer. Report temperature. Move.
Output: 104.4 °F
